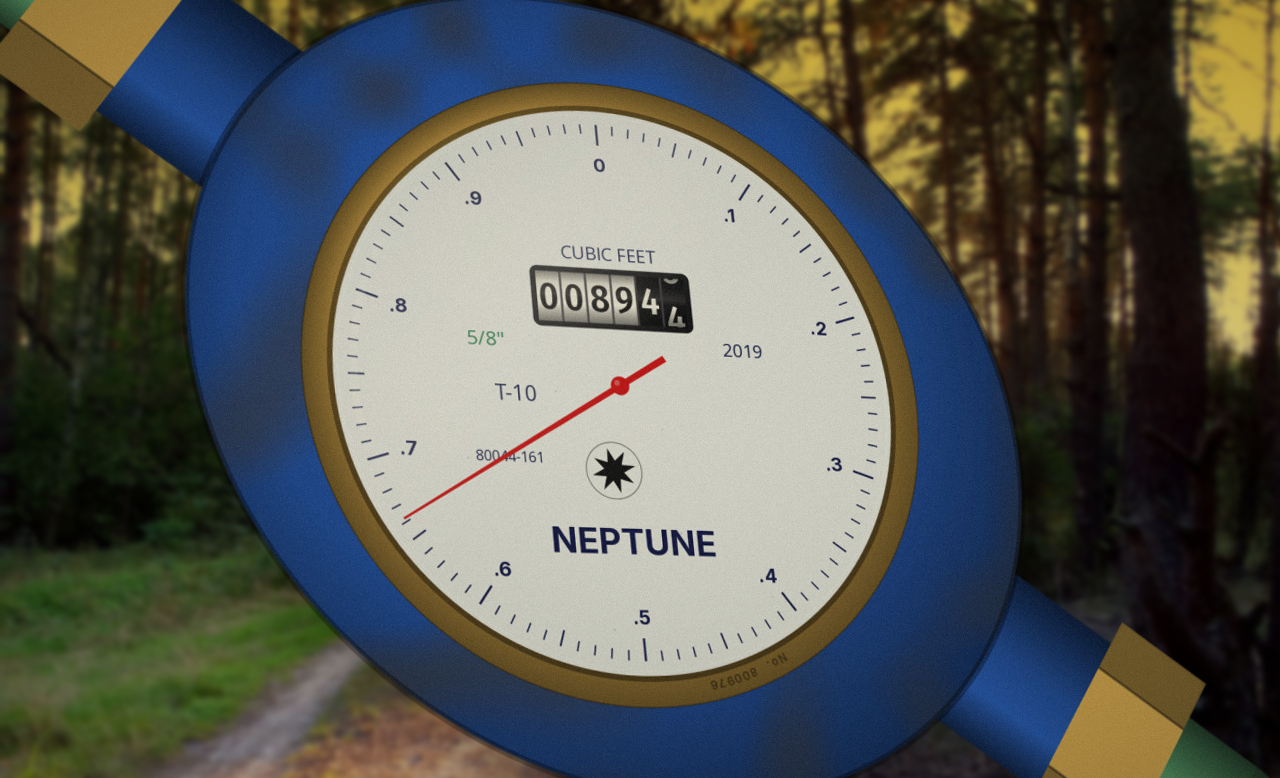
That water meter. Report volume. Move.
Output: 8943.66 ft³
